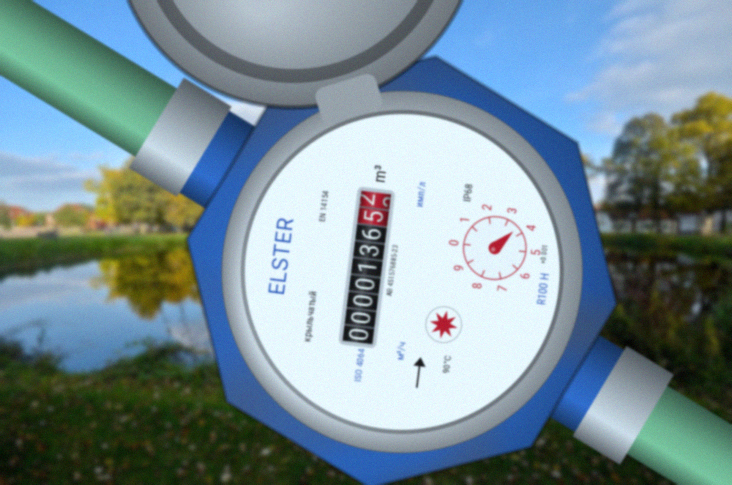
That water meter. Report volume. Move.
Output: 136.523 m³
